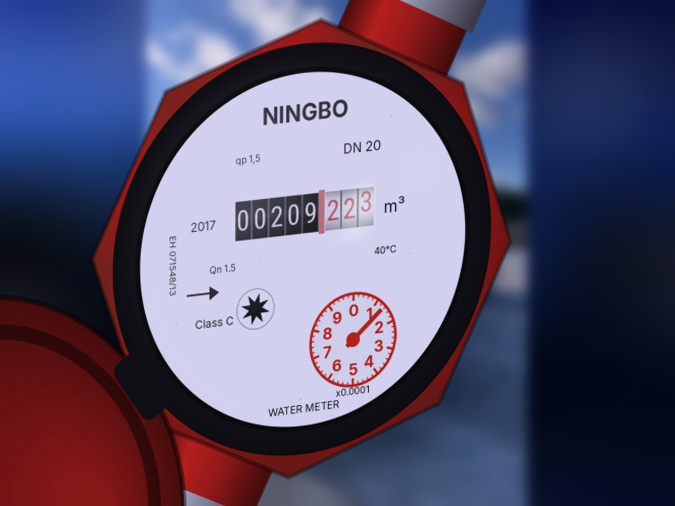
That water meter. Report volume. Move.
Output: 209.2231 m³
